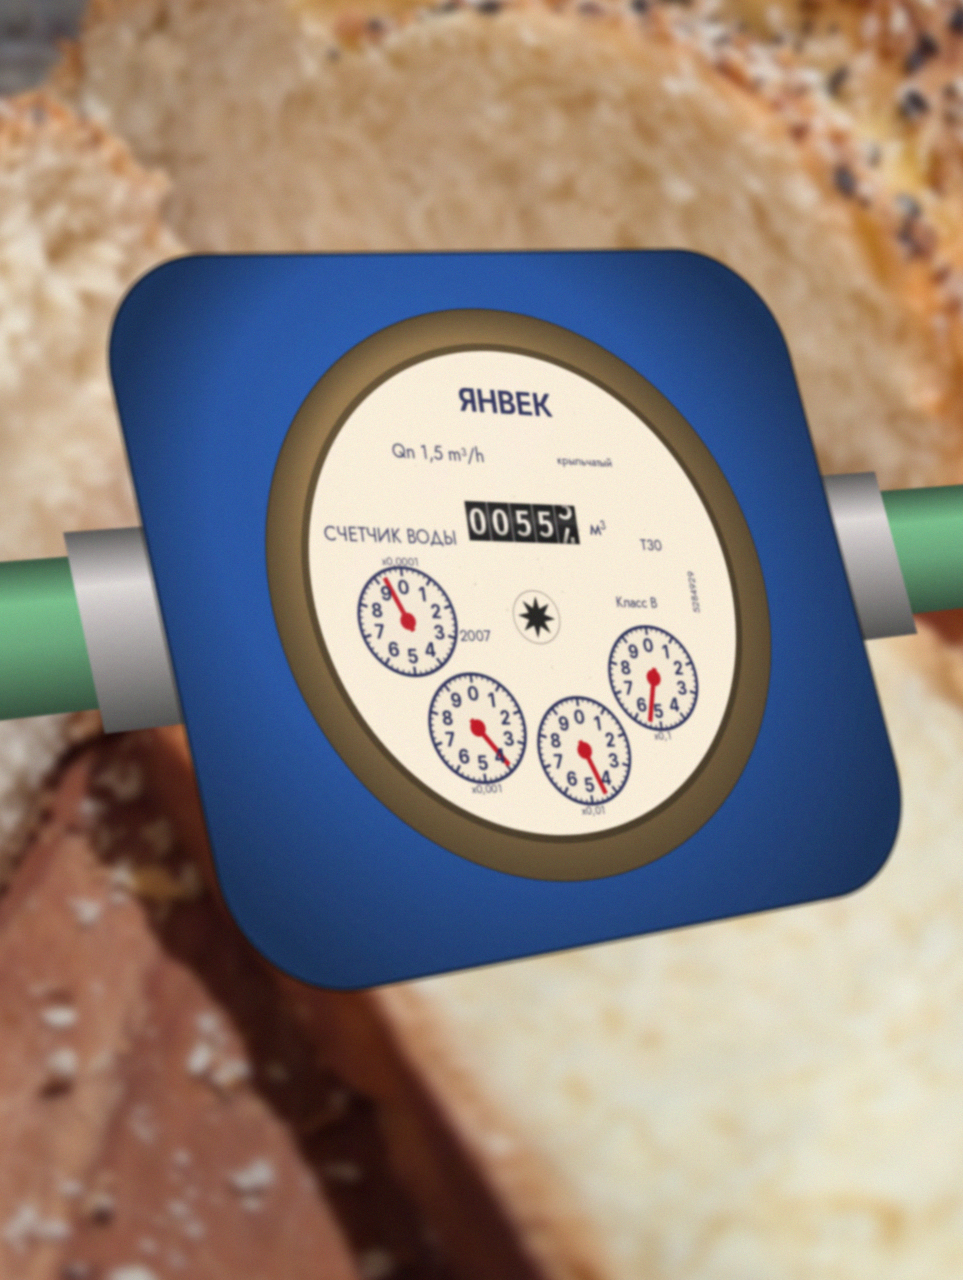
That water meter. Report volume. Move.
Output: 553.5439 m³
